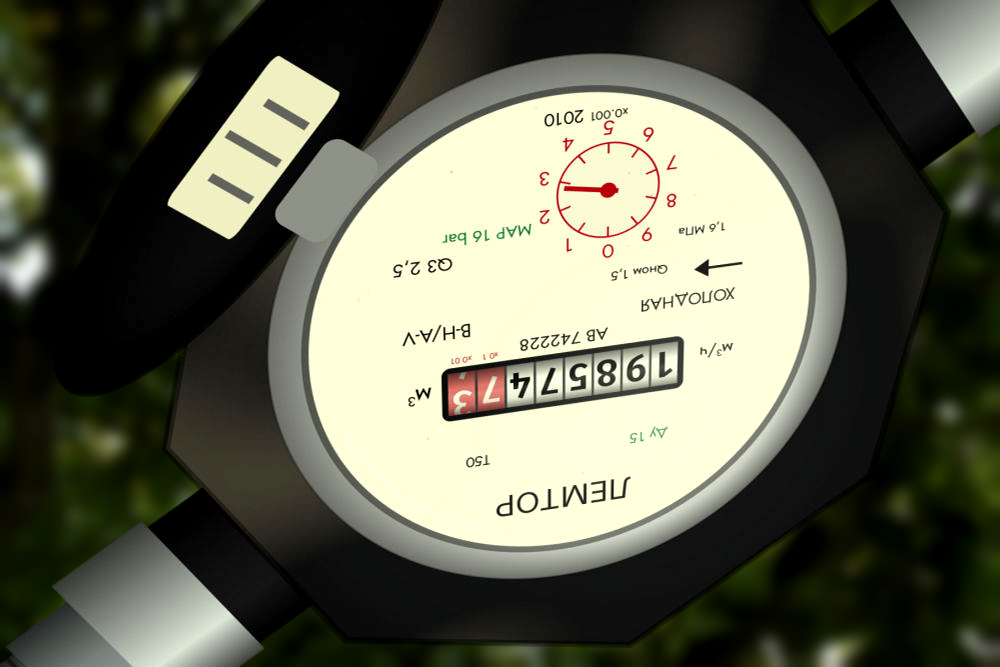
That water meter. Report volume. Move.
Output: 198574.732 m³
